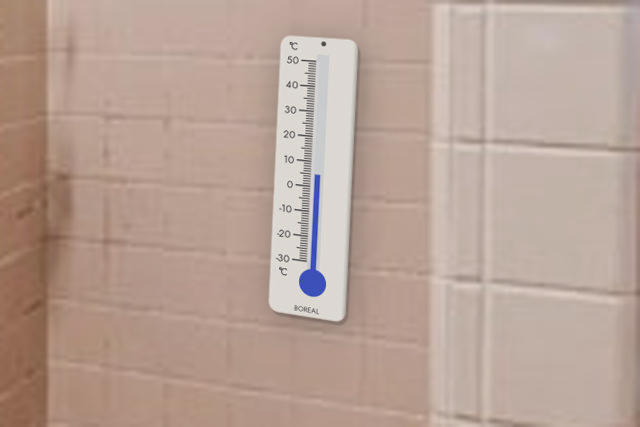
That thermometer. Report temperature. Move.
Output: 5 °C
